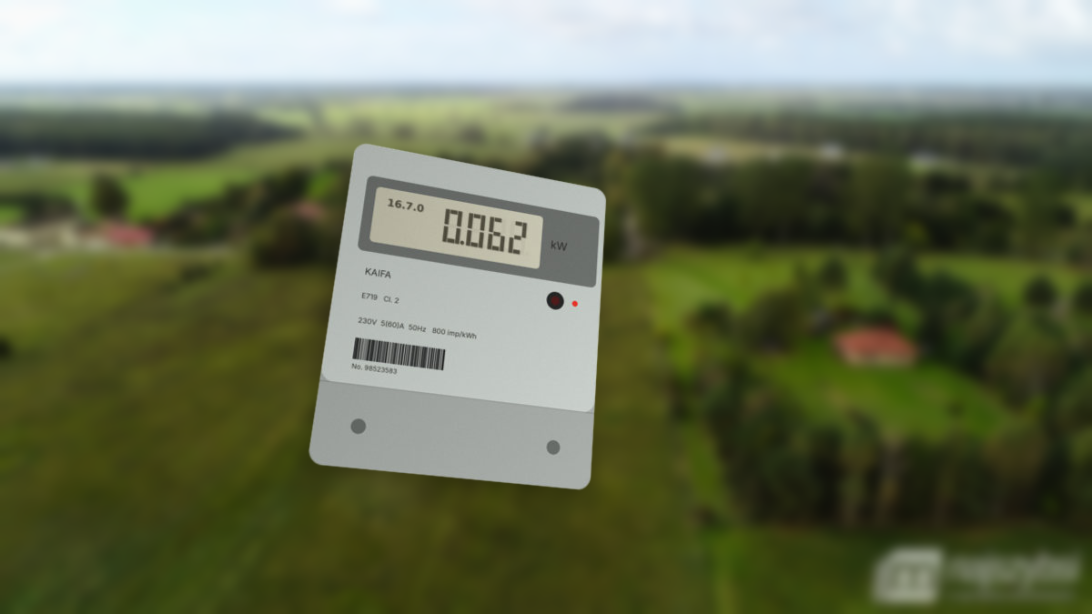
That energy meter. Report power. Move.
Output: 0.062 kW
